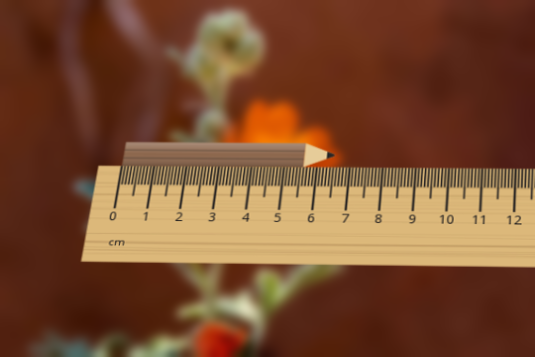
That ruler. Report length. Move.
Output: 6.5 cm
